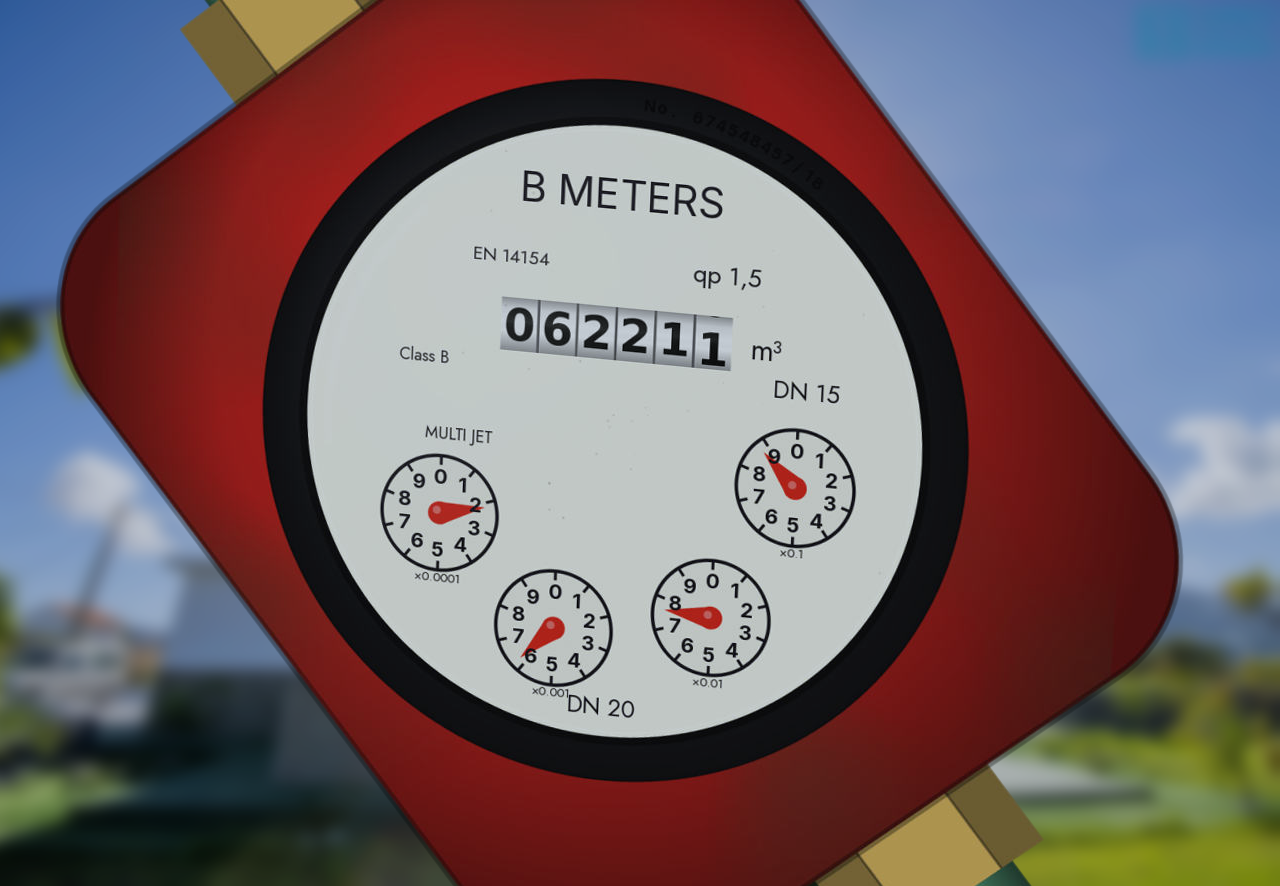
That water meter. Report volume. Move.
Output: 62210.8762 m³
